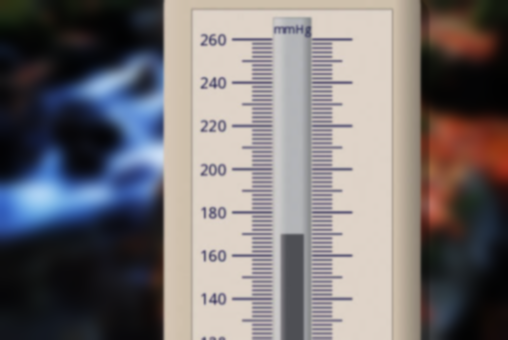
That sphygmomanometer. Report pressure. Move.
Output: 170 mmHg
